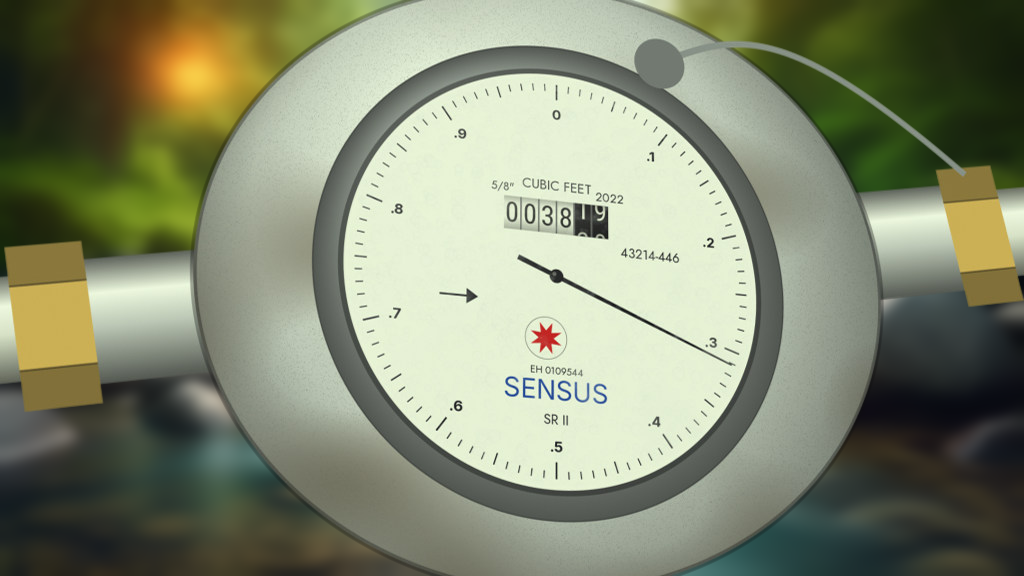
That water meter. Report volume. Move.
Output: 3819.31 ft³
